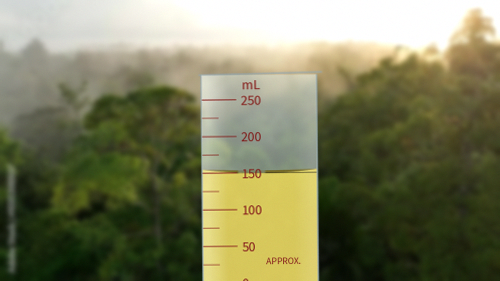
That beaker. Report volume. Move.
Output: 150 mL
